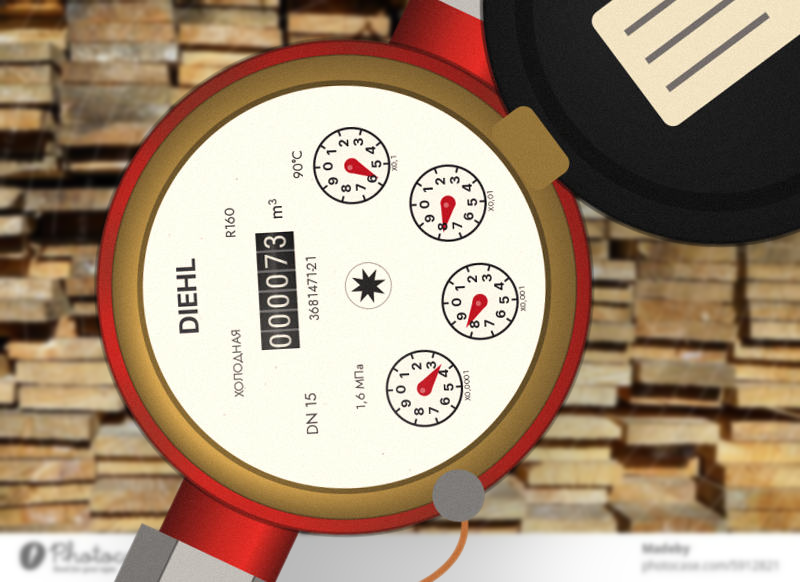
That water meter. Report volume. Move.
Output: 73.5783 m³
